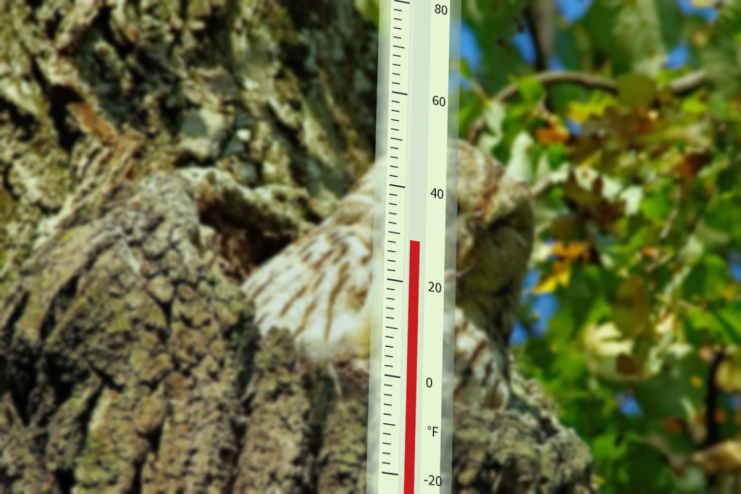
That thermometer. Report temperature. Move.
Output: 29 °F
